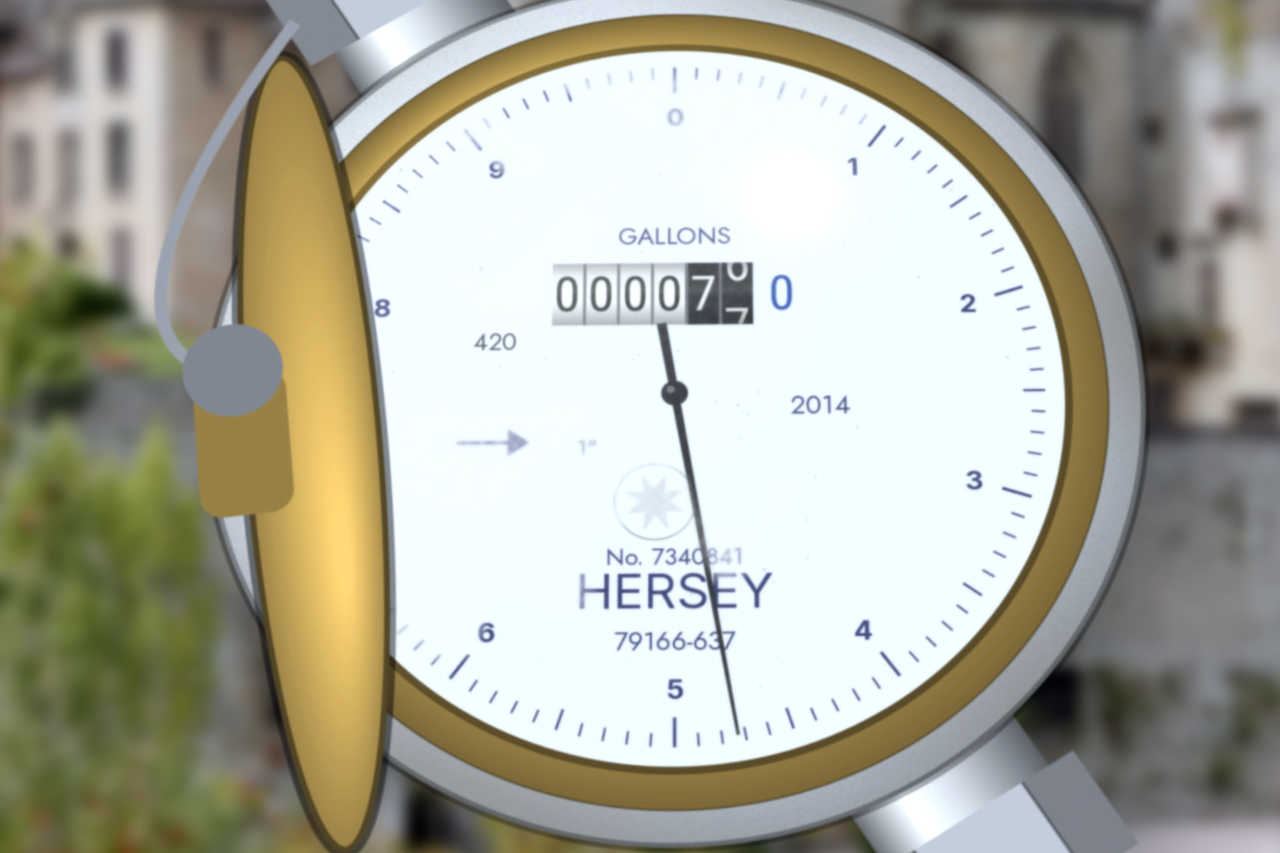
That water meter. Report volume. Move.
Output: 764.7 gal
